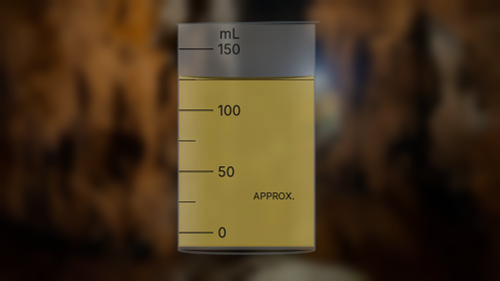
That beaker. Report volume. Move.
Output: 125 mL
